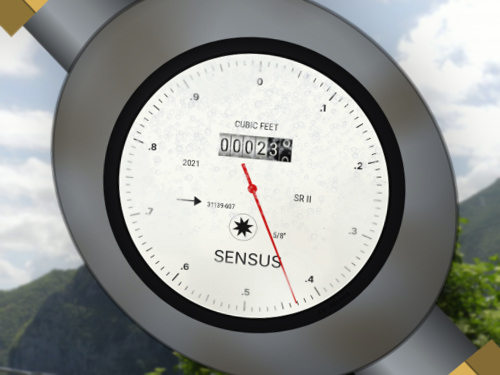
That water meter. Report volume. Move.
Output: 238.43 ft³
